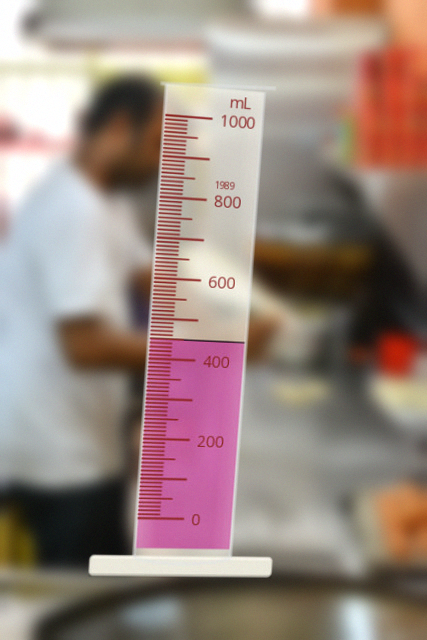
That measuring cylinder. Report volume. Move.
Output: 450 mL
